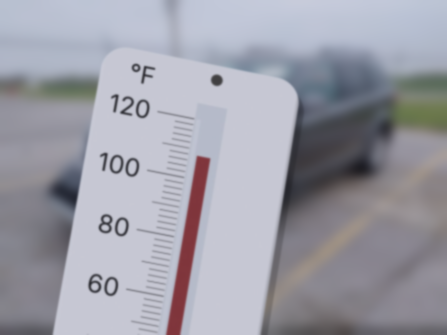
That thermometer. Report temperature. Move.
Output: 108 °F
